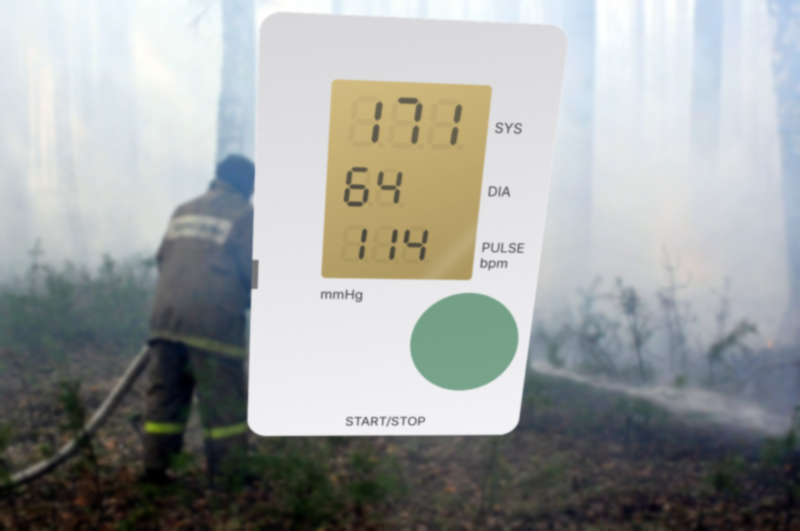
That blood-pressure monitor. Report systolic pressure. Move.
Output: 171 mmHg
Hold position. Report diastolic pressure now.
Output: 64 mmHg
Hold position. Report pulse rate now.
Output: 114 bpm
